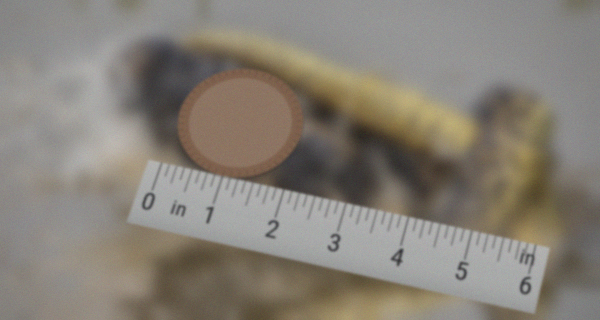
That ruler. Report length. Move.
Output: 2 in
